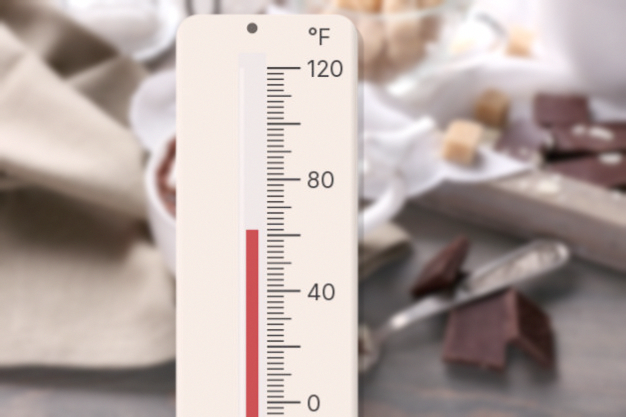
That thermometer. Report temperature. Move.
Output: 62 °F
